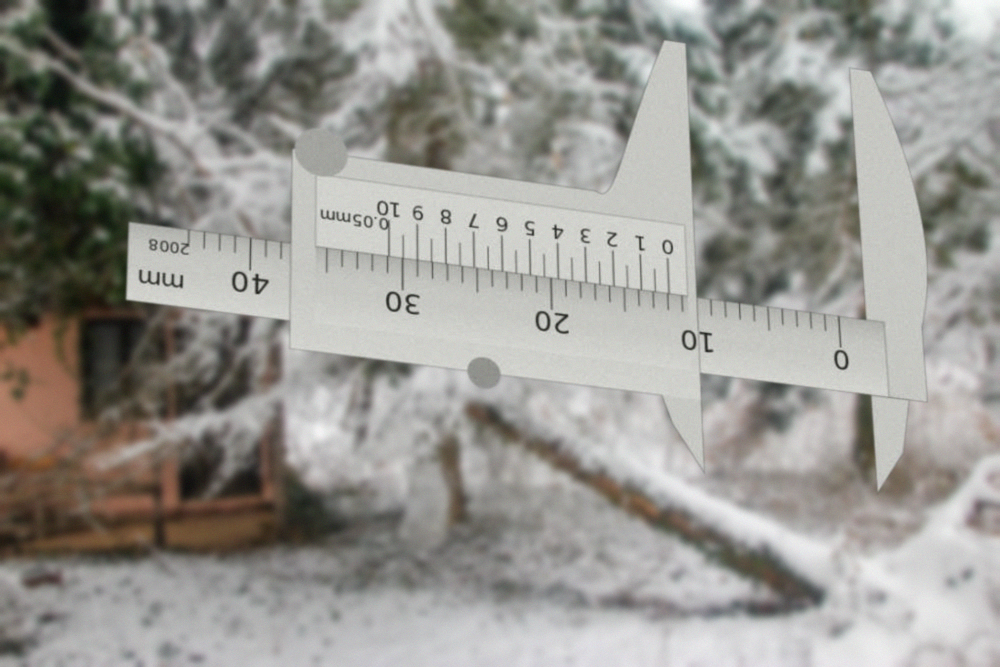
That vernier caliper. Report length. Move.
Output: 11.9 mm
